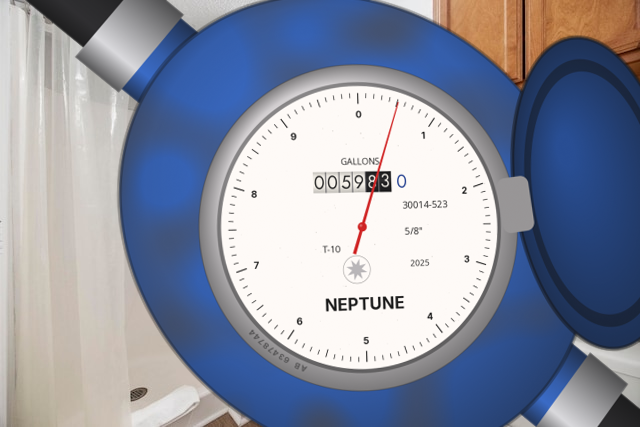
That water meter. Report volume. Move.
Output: 59830.5 gal
